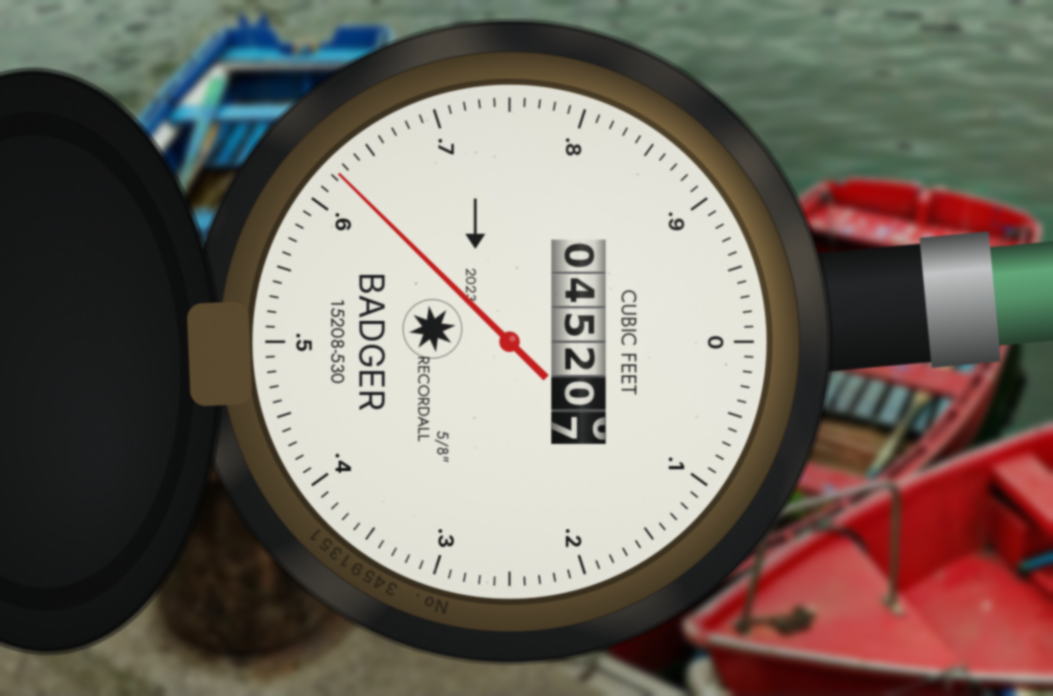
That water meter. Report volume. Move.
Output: 45206.62 ft³
